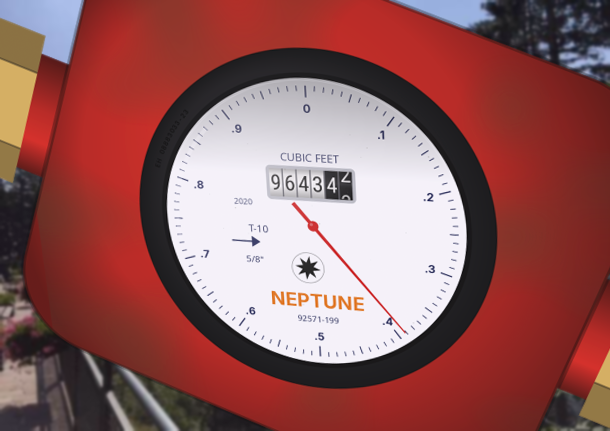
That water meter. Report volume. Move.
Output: 964342.39 ft³
